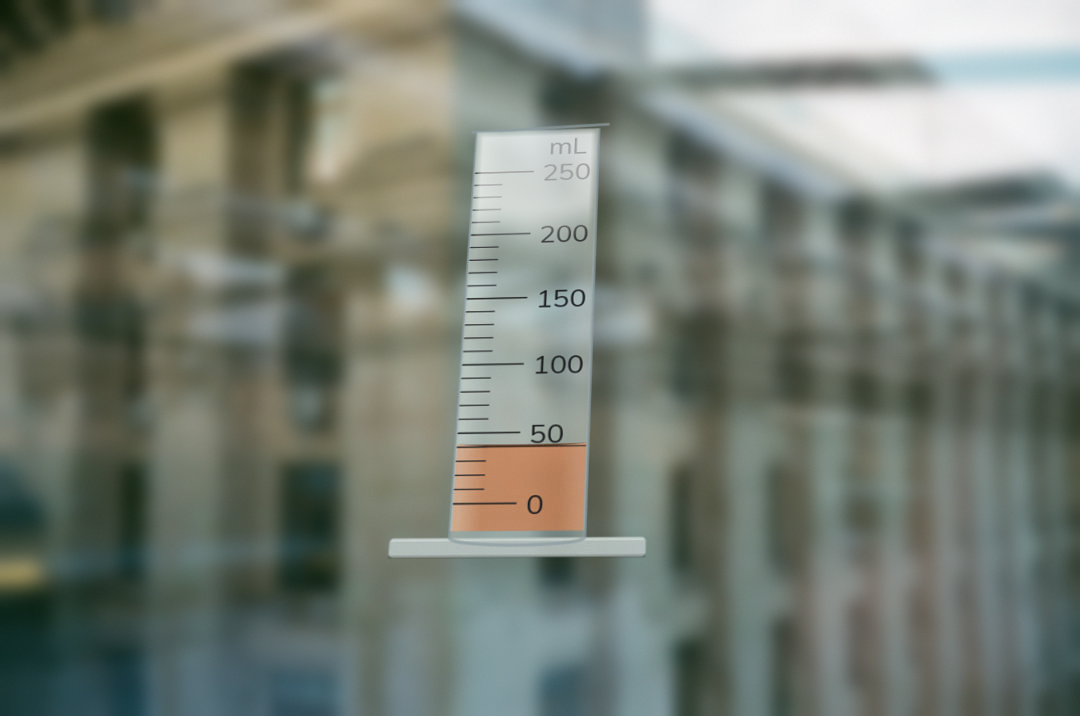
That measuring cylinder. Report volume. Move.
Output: 40 mL
